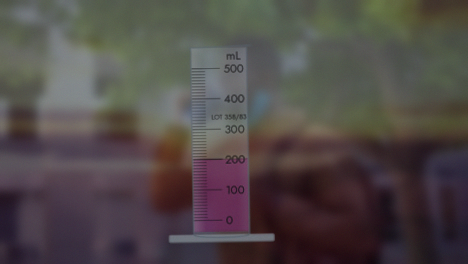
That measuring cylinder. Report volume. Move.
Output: 200 mL
